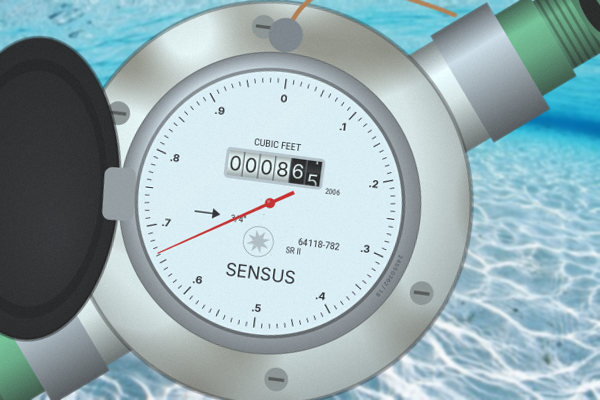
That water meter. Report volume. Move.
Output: 864.66 ft³
